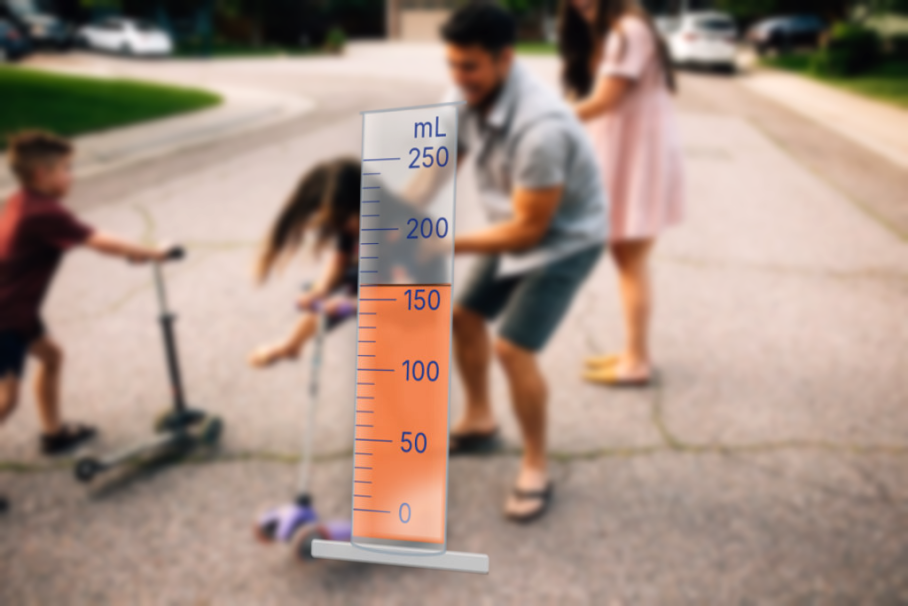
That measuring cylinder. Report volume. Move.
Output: 160 mL
